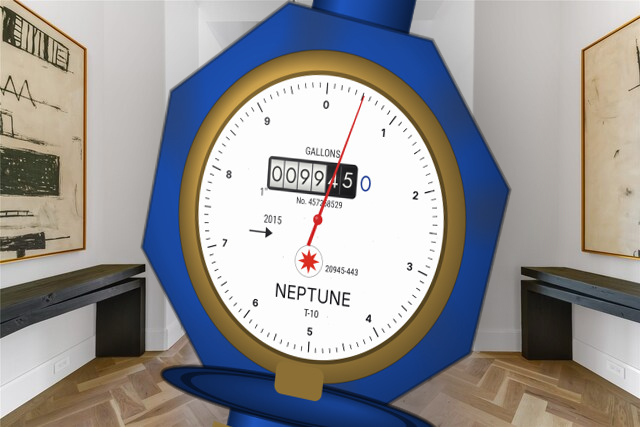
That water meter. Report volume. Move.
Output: 99450.5 gal
